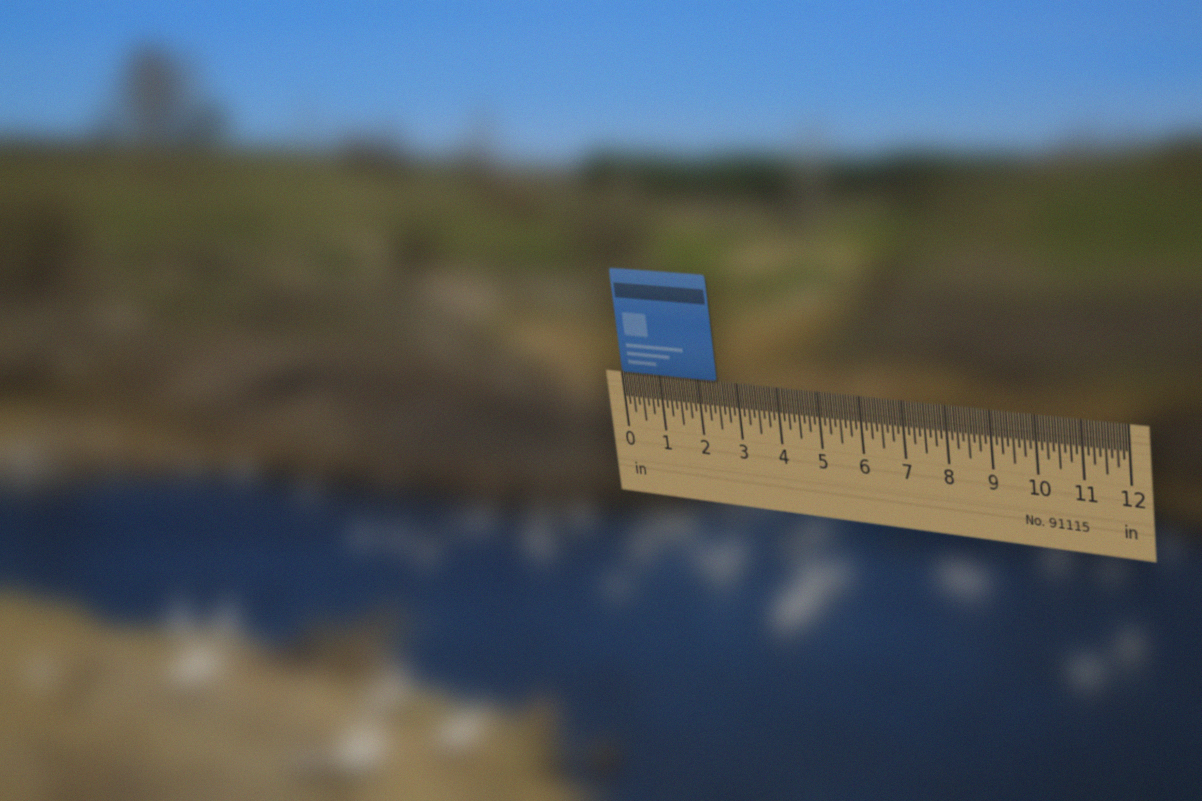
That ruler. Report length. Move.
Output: 2.5 in
